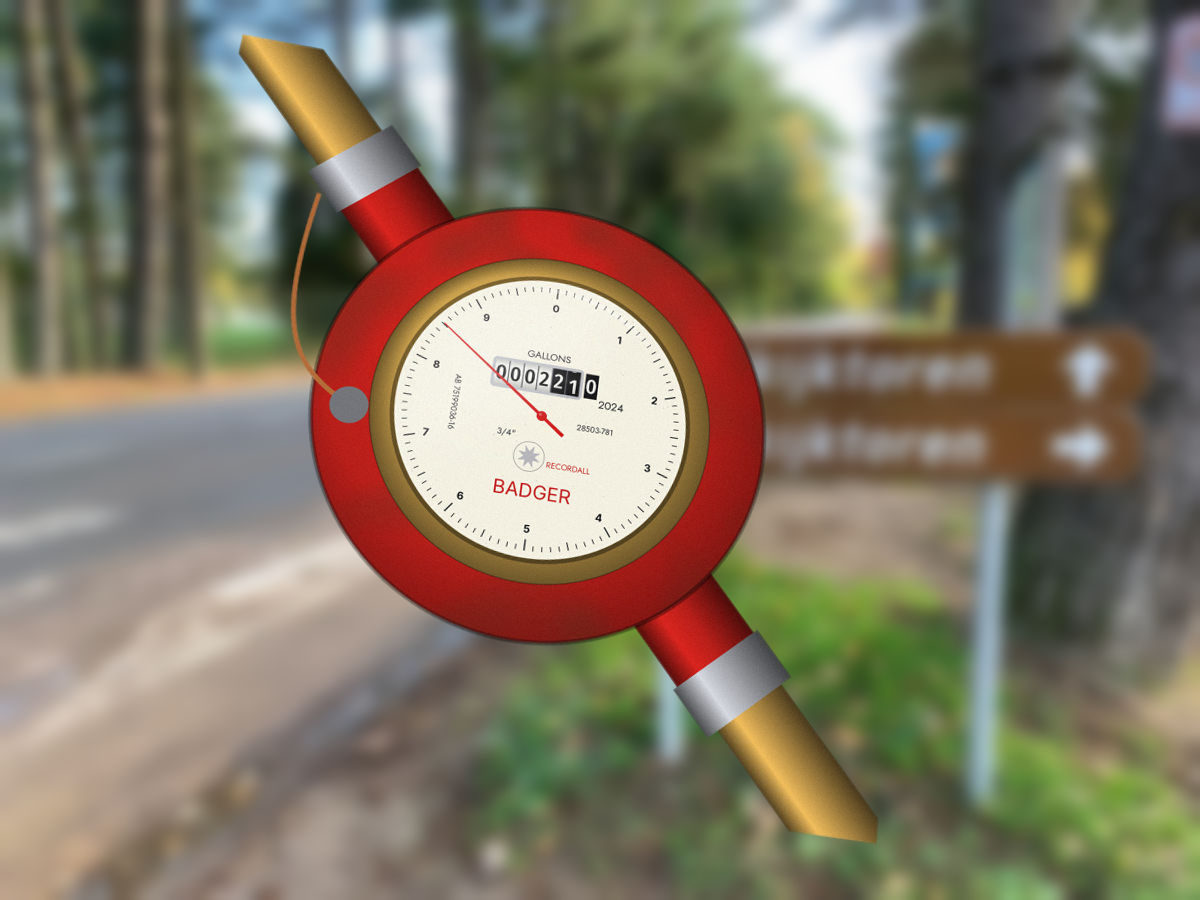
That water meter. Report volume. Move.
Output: 2208.5 gal
